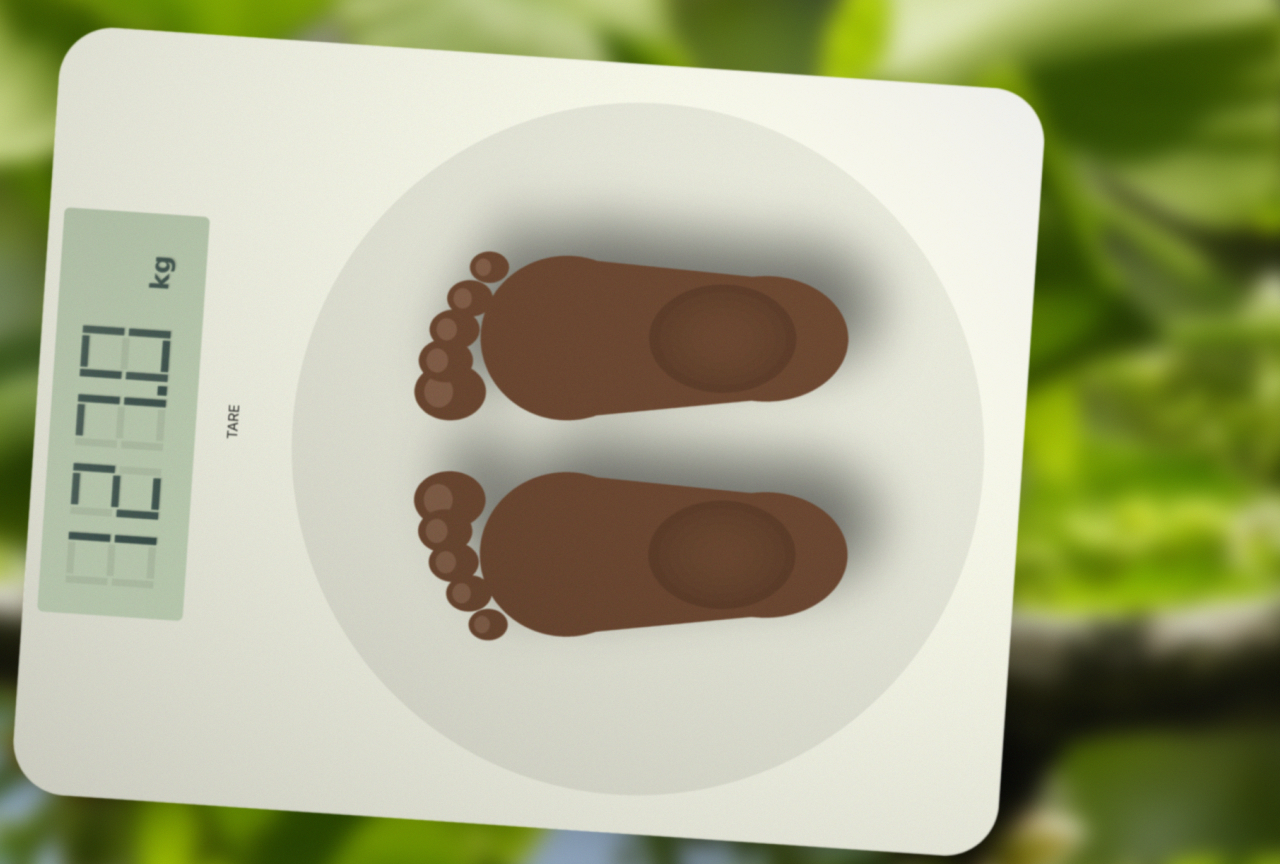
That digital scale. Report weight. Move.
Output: 127.0 kg
